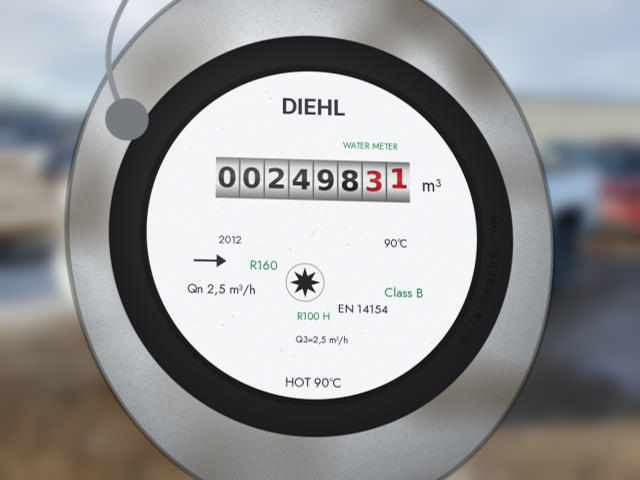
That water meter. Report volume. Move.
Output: 2498.31 m³
